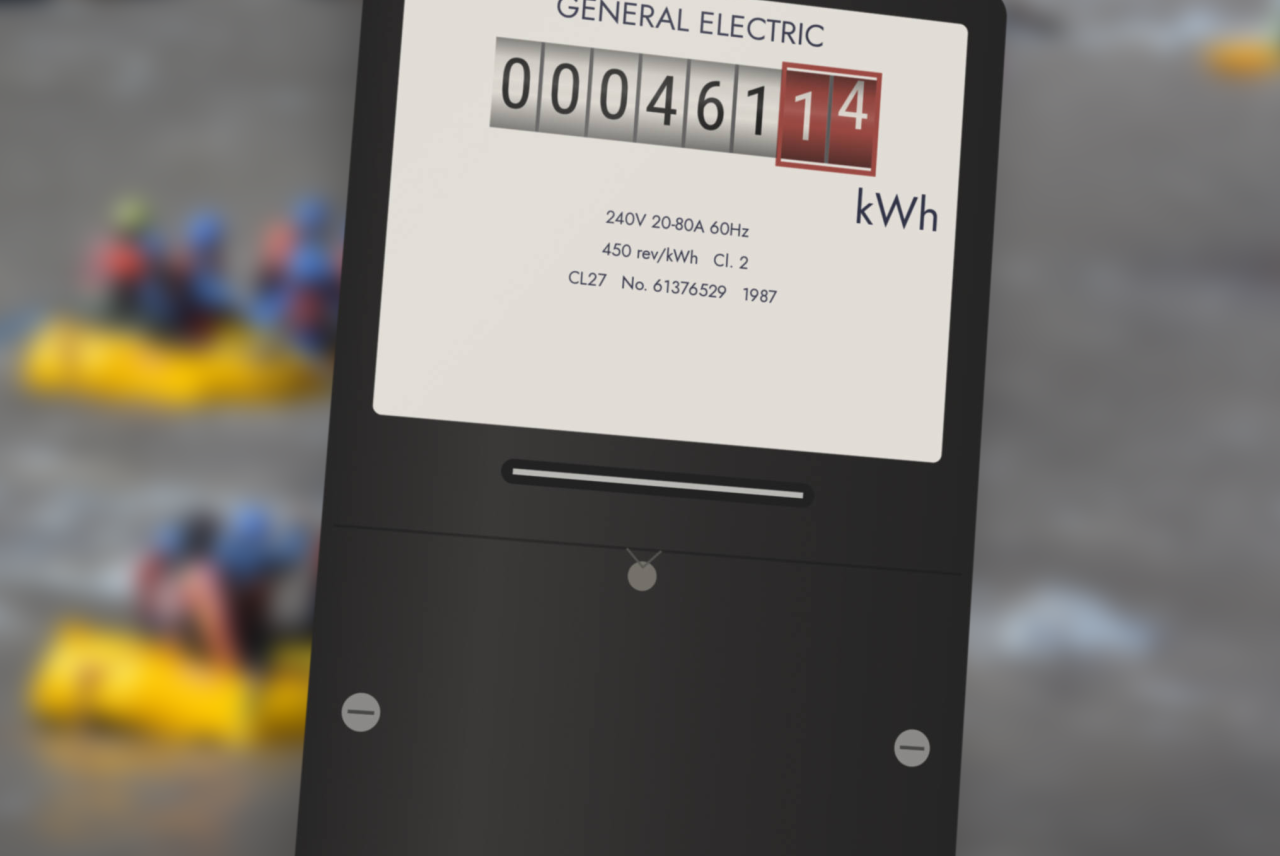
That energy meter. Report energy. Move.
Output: 461.14 kWh
